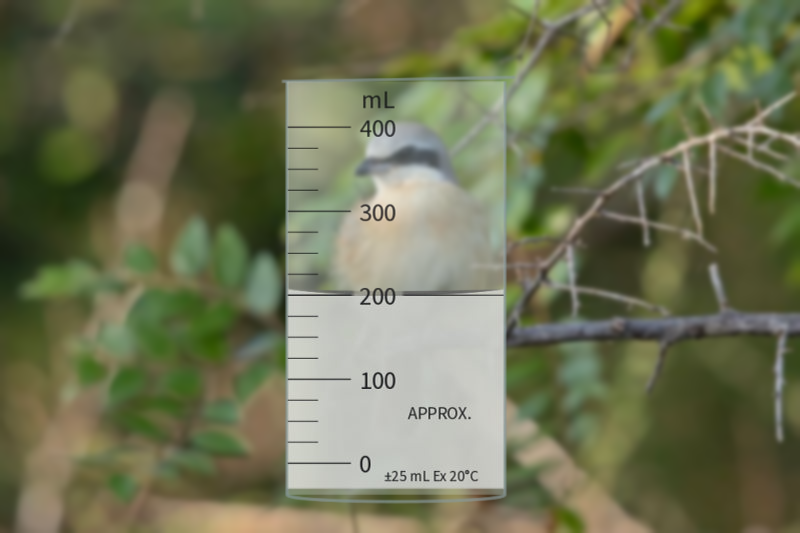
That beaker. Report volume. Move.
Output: 200 mL
